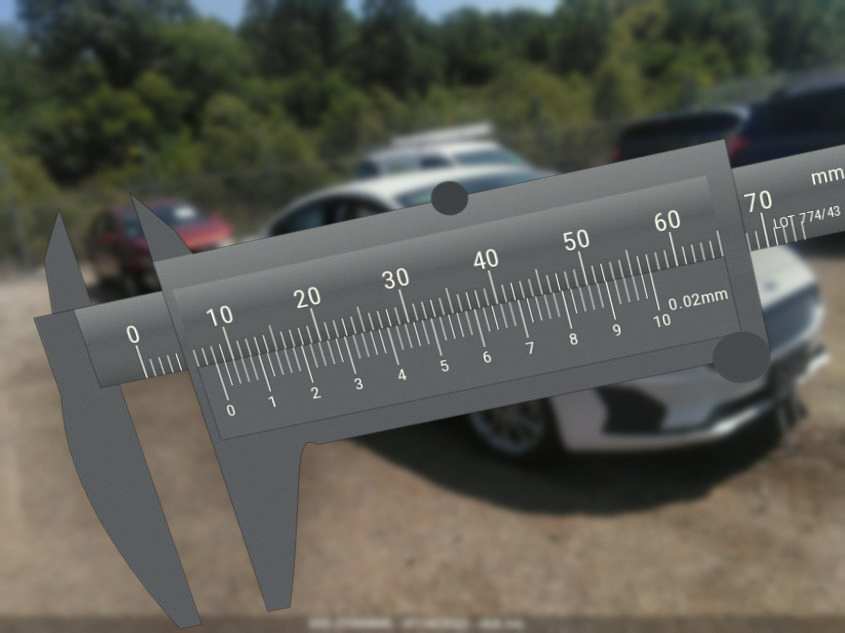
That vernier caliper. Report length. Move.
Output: 8.0 mm
